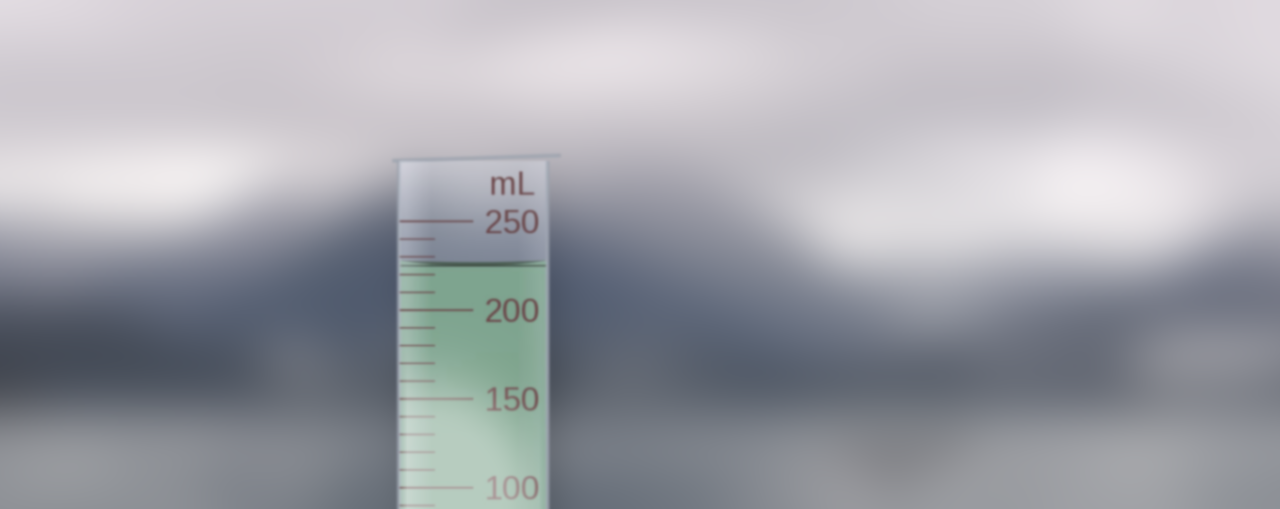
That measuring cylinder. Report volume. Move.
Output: 225 mL
